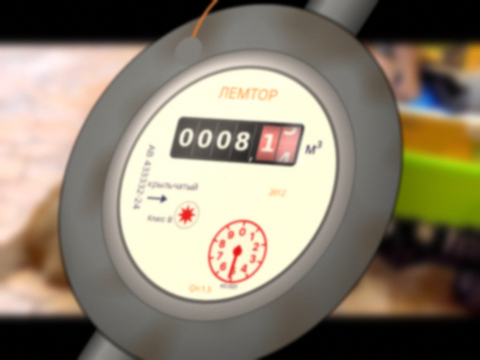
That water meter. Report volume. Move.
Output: 8.135 m³
